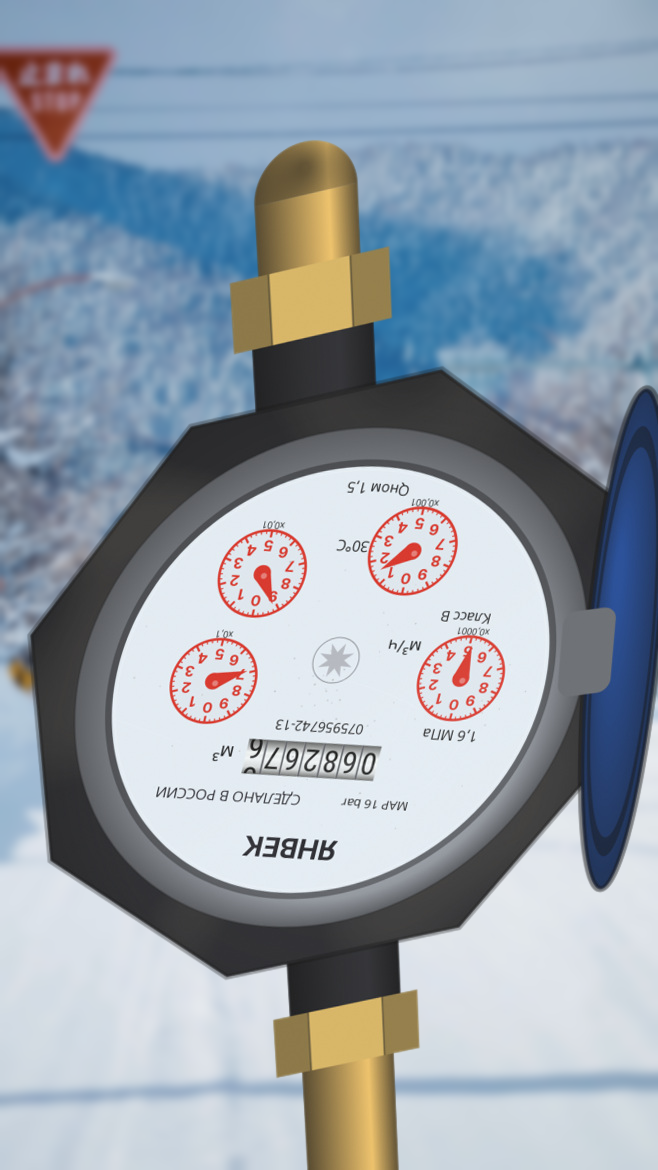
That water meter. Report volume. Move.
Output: 682675.6915 m³
